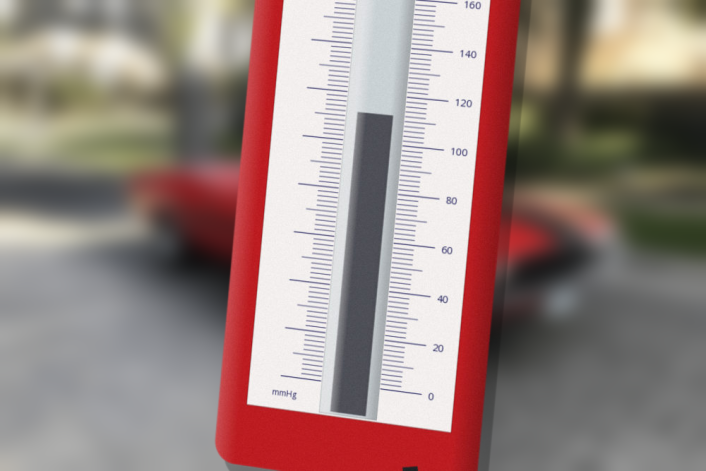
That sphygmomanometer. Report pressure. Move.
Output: 112 mmHg
